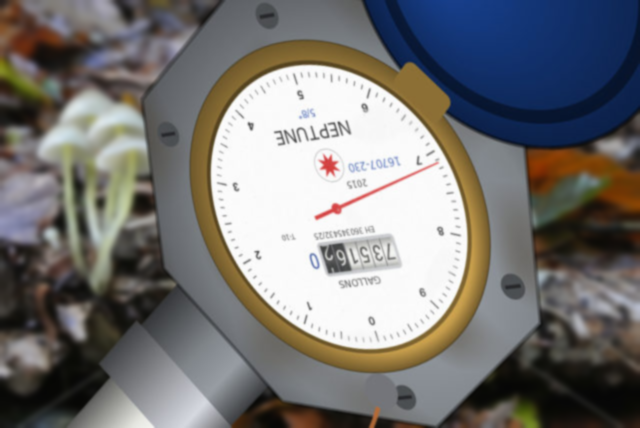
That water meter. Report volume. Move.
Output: 7351617.1 gal
